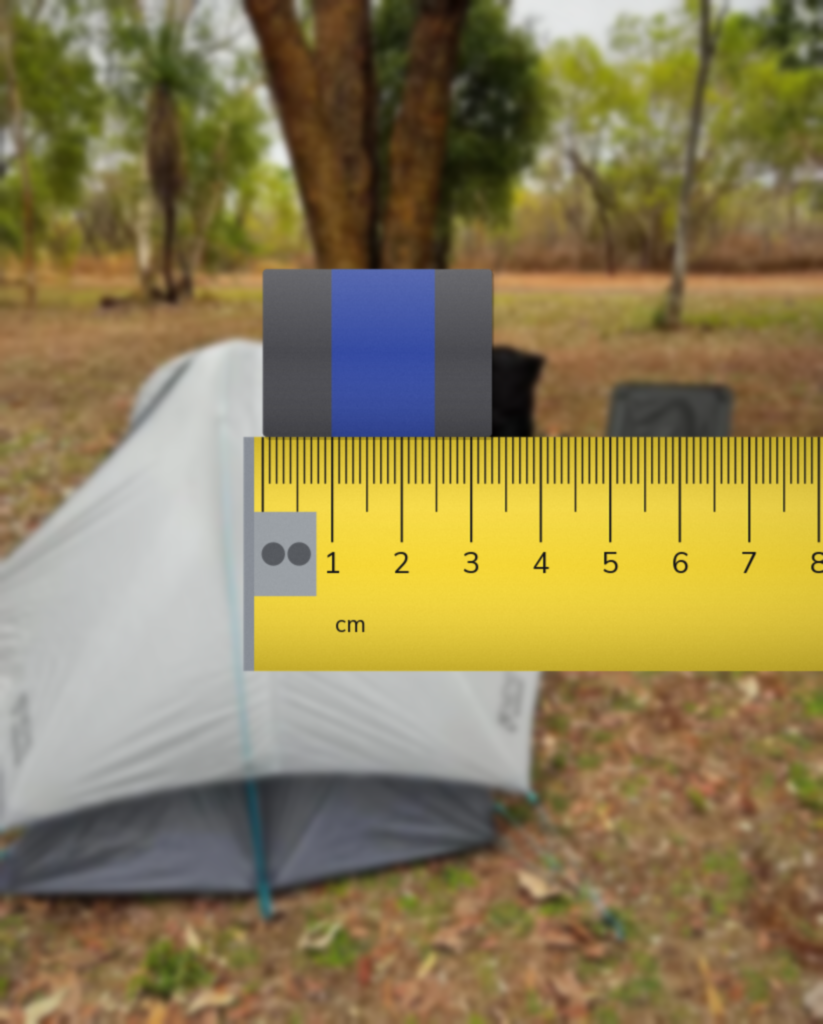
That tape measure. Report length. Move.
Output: 3.3 cm
